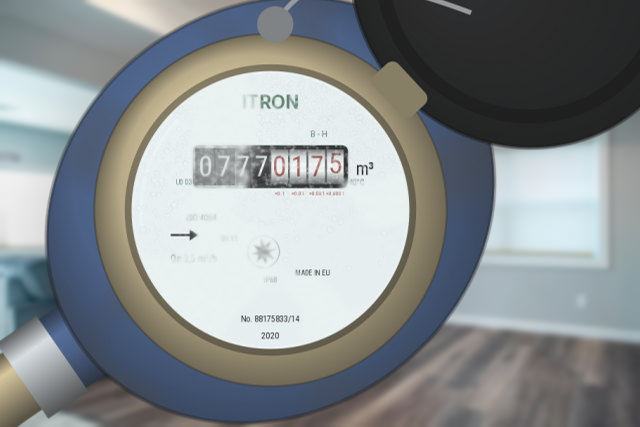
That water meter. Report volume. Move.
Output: 777.0175 m³
